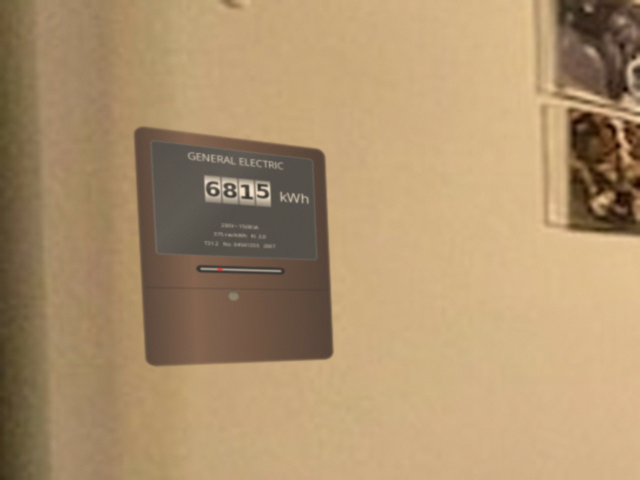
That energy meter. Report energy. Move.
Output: 6815 kWh
